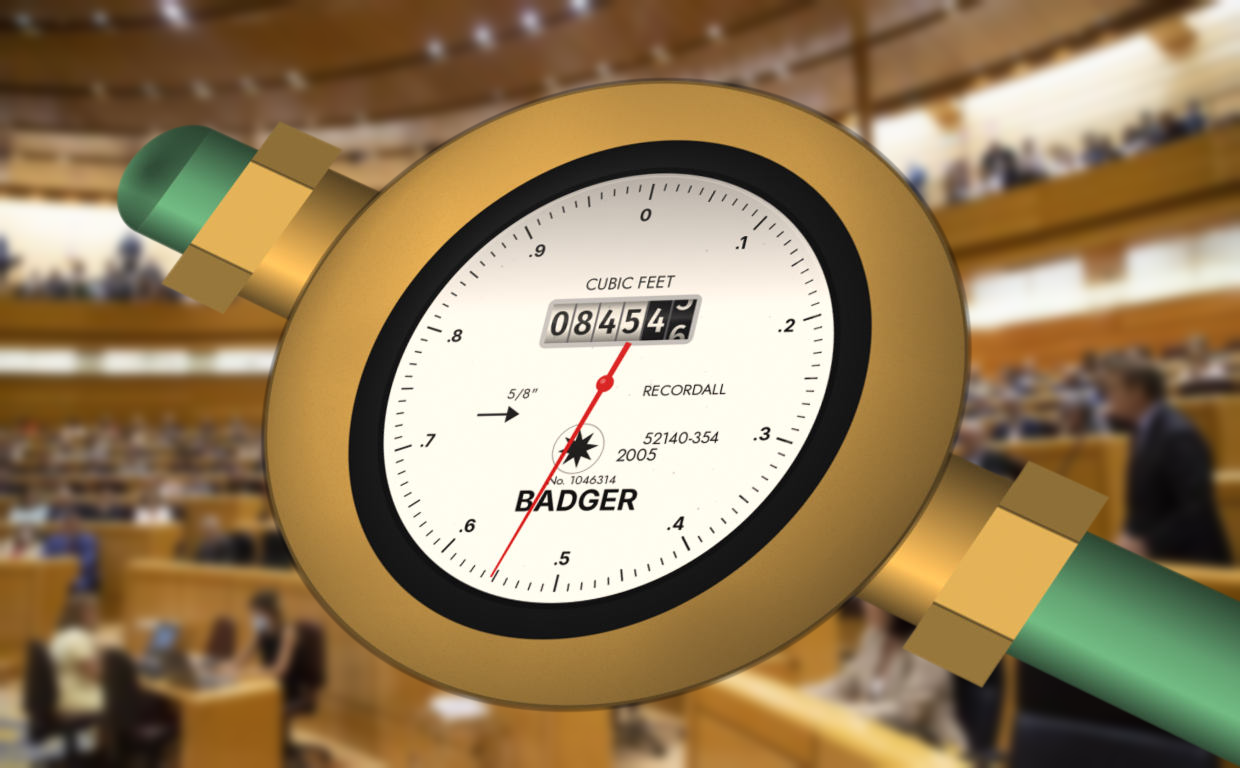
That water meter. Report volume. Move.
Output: 84545.55 ft³
